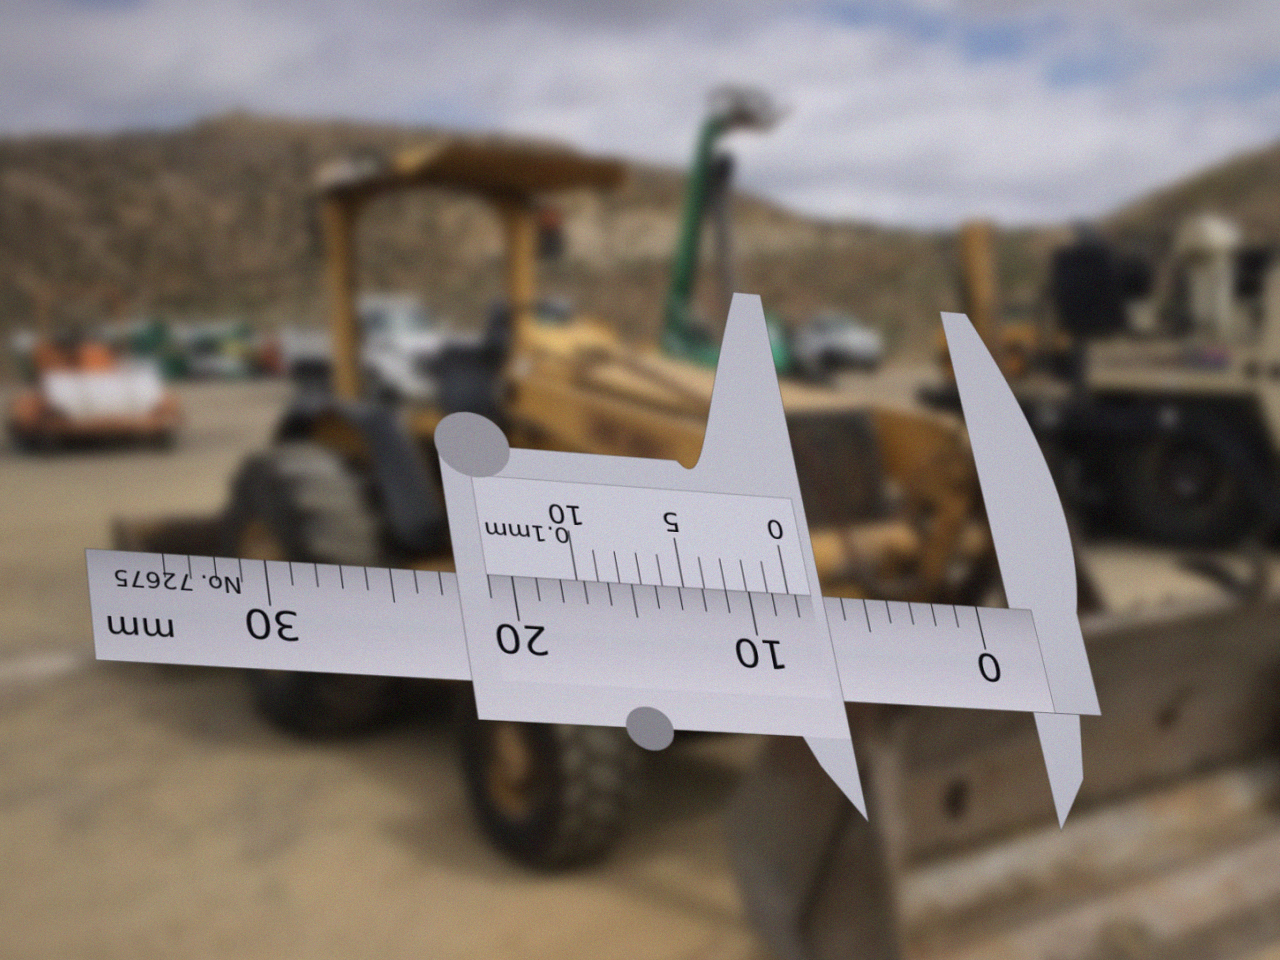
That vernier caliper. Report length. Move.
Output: 8.3 mm
